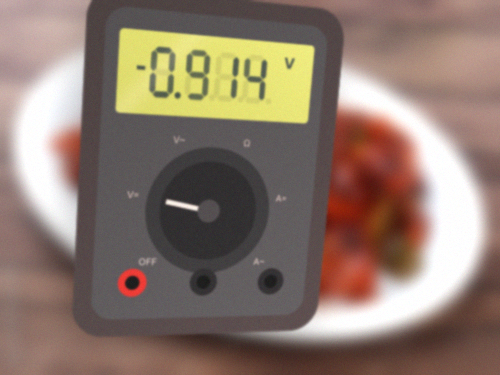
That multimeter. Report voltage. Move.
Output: -0.914 V
